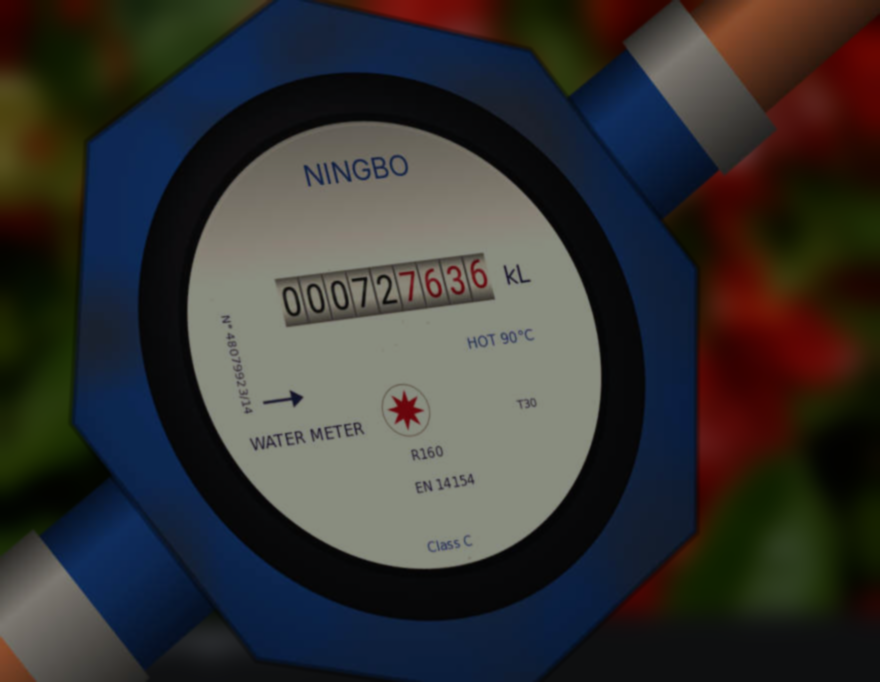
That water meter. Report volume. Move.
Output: 72.7636 kL
